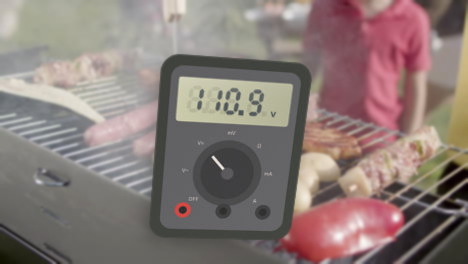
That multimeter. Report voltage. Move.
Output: 110.9 V
